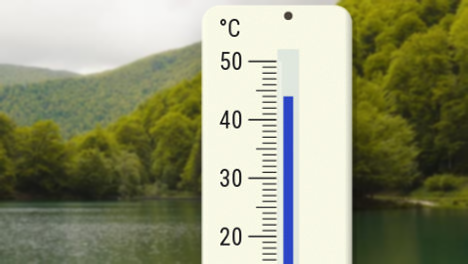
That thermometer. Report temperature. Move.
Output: 44 °C
